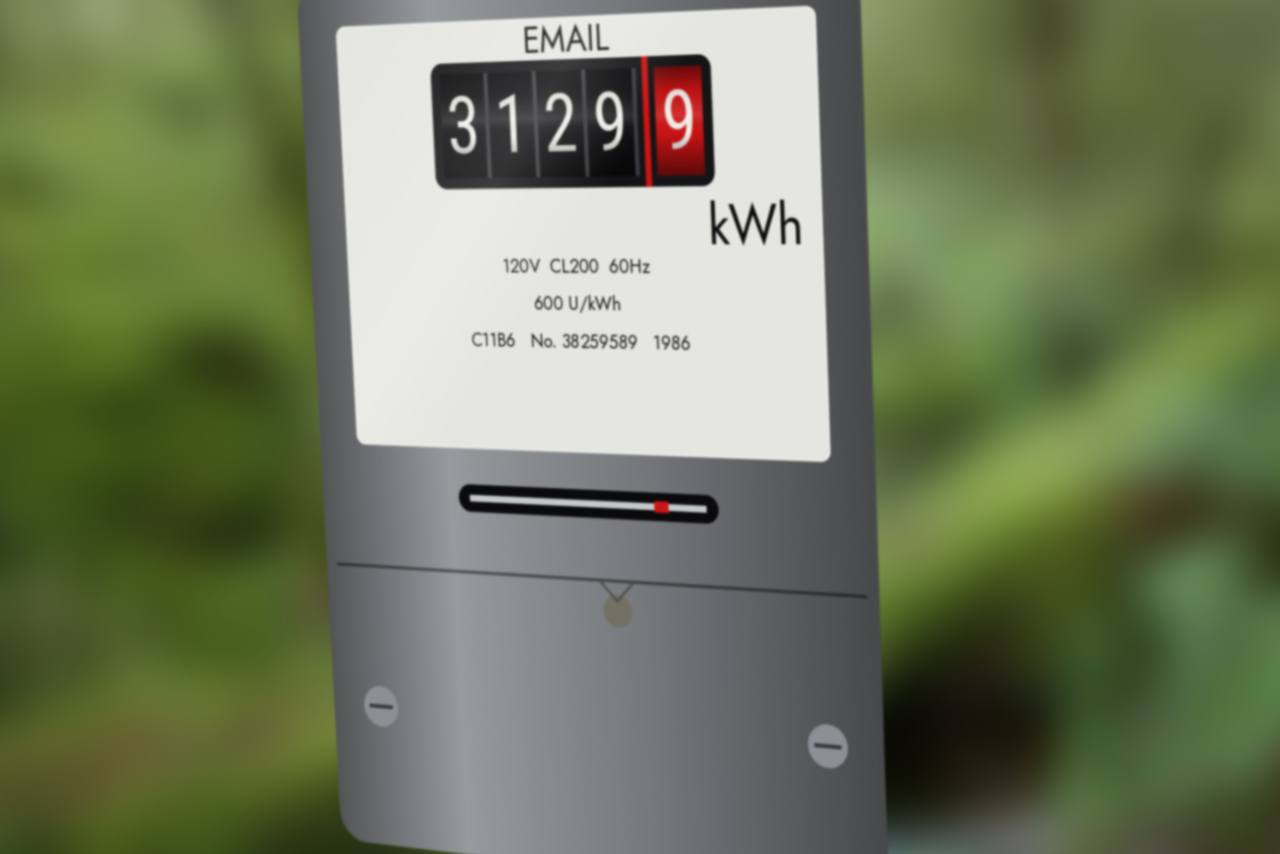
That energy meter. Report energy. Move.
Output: 3129.9 kWh
